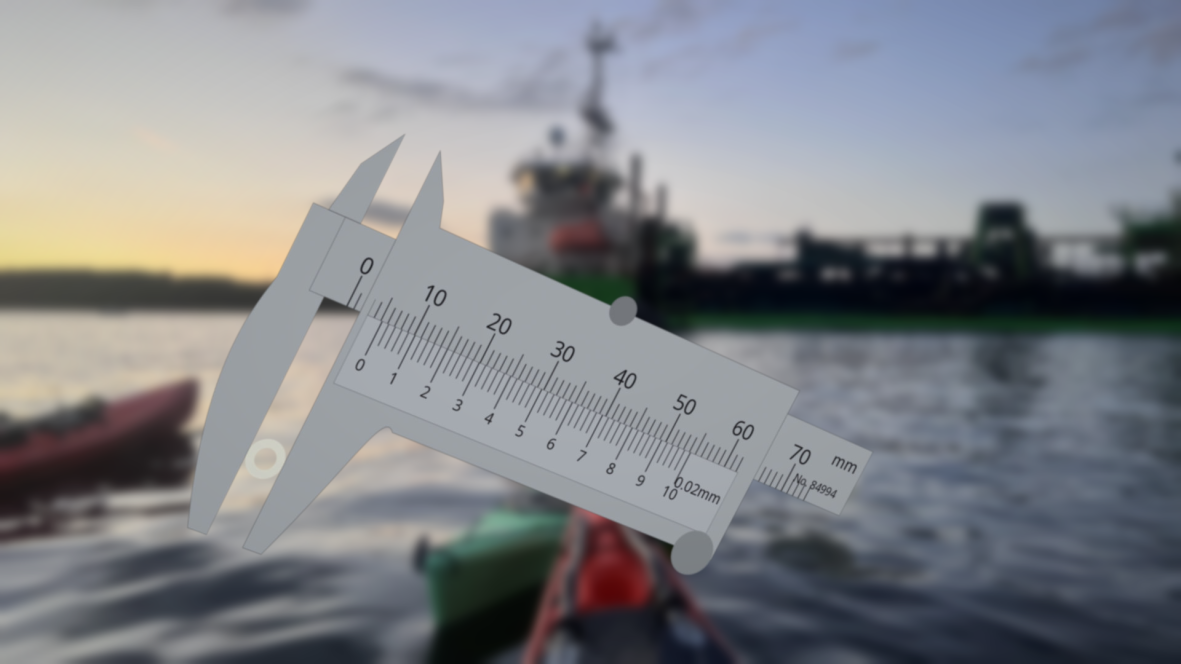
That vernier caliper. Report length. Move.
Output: 5.2 mm
